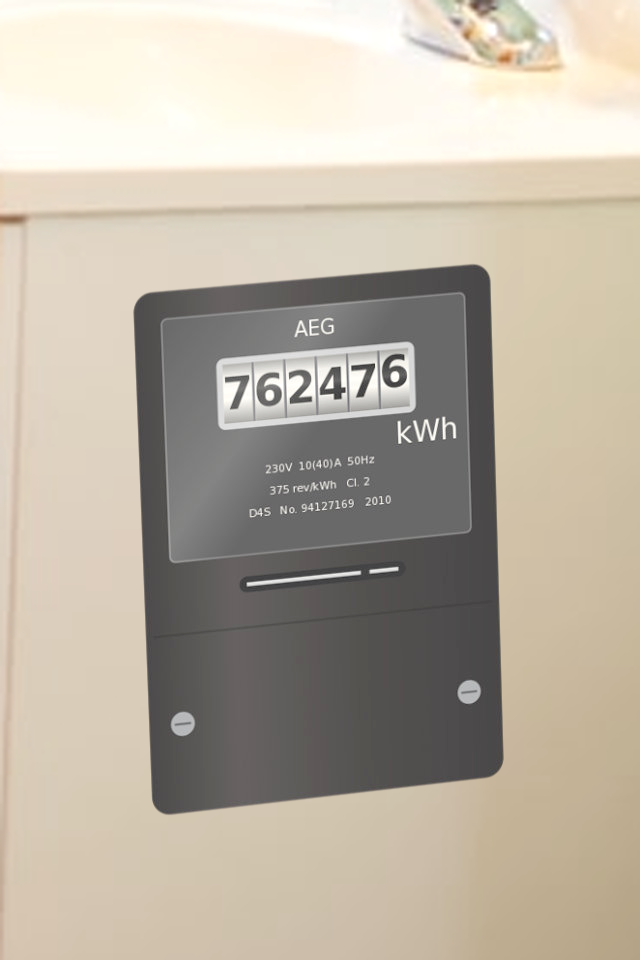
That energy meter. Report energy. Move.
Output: 762476 kWh
